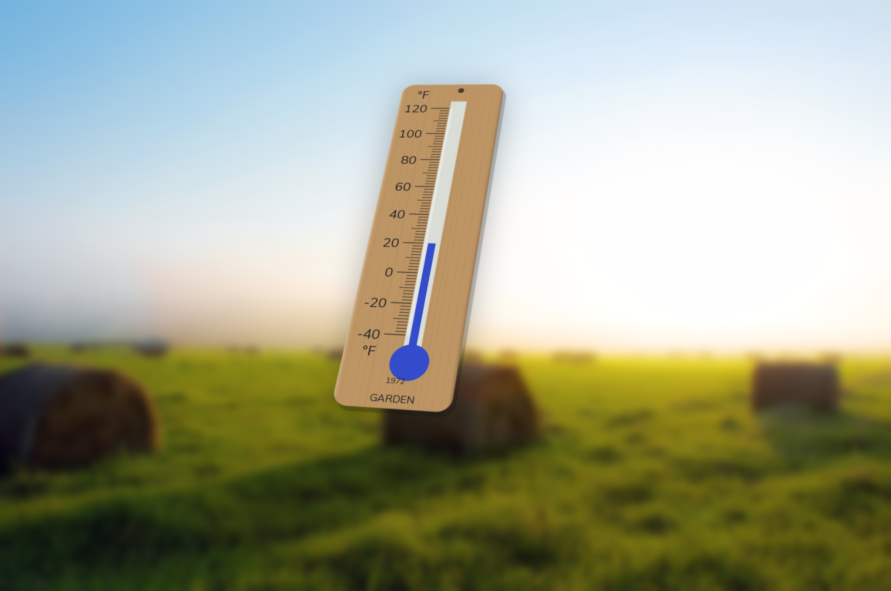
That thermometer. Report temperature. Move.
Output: 20 °F
